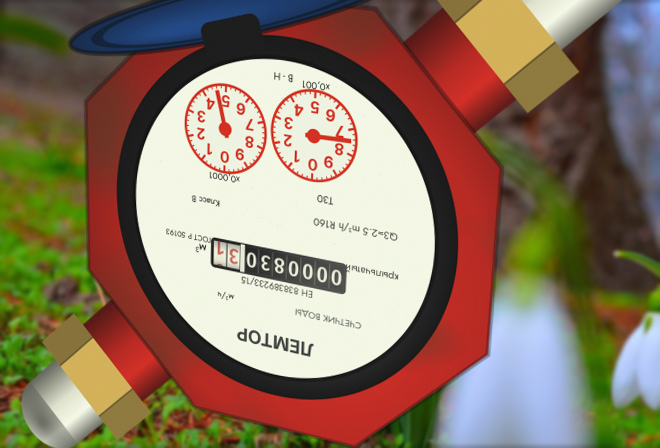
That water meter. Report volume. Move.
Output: 830.3074 m³
